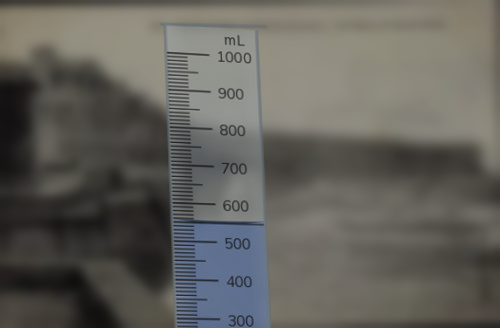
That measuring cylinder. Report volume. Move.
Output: 550 mL
